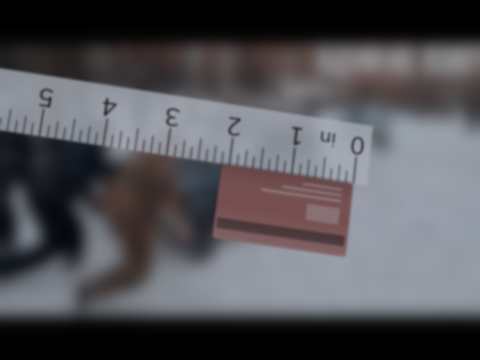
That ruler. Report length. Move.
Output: 2.125 in
